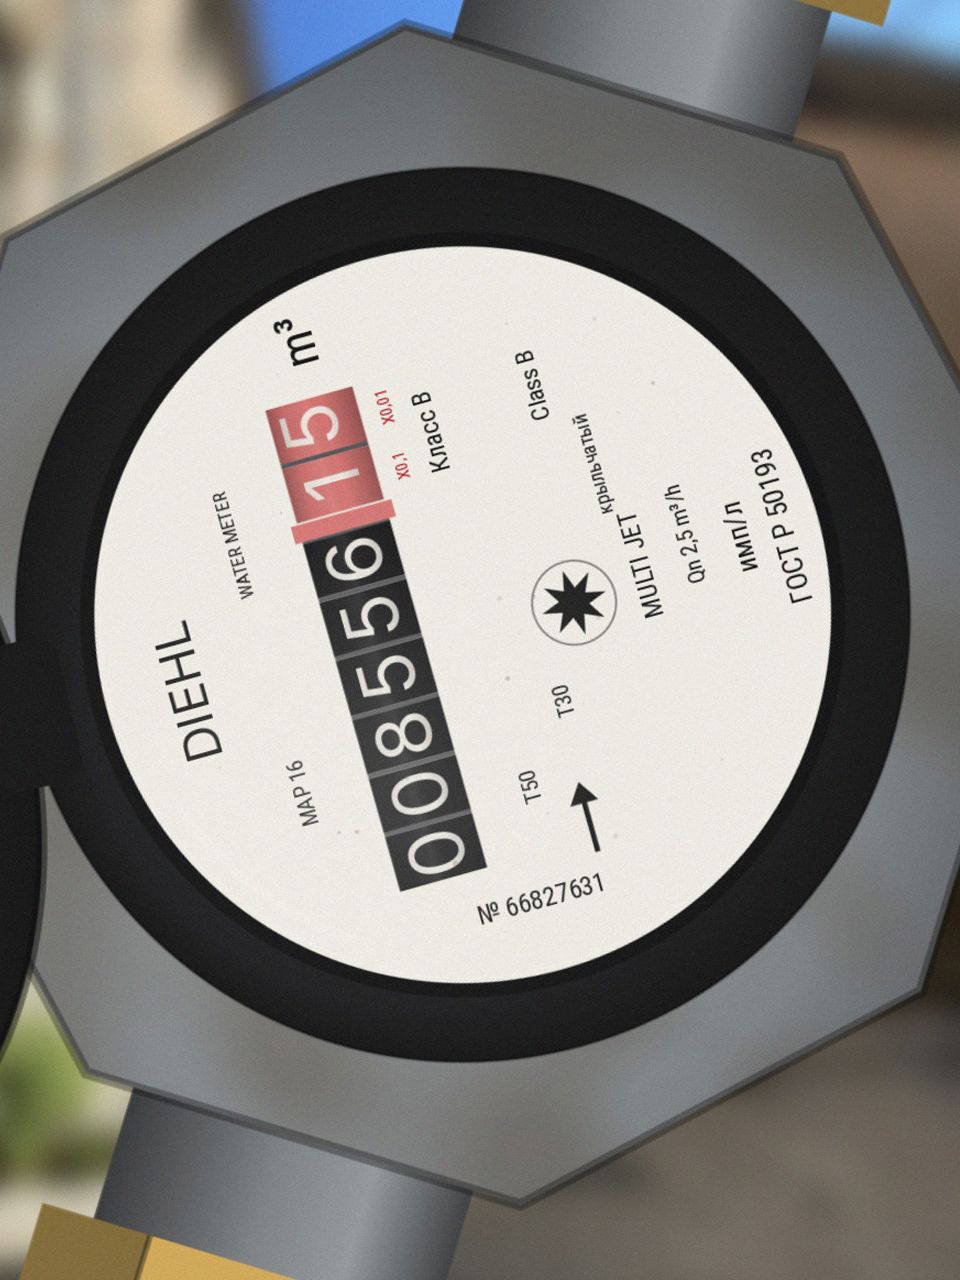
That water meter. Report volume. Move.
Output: 8556.15 m³
